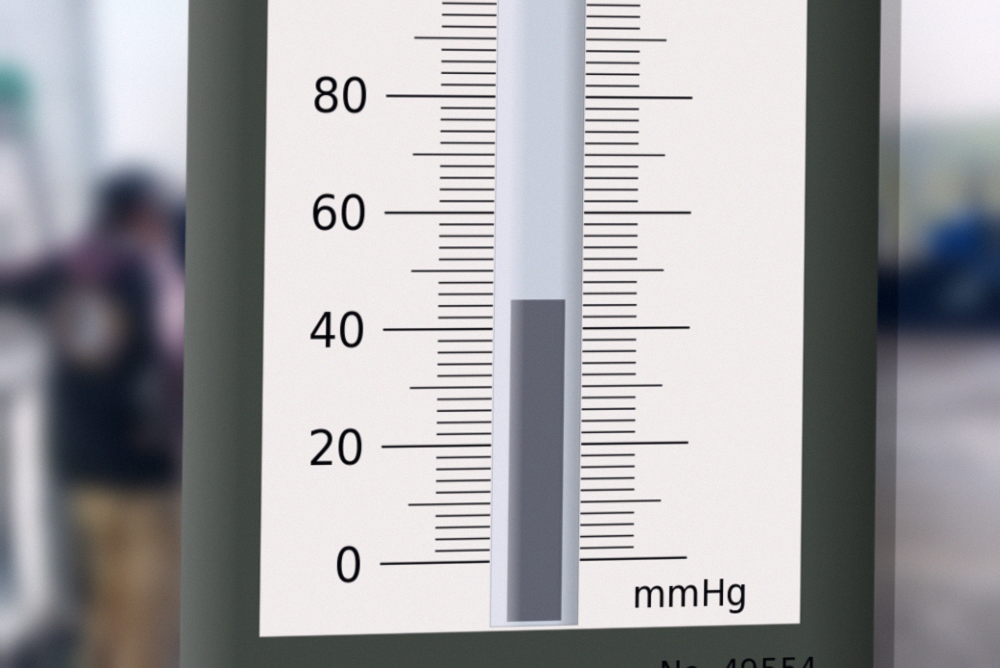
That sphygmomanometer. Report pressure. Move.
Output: 45 mmHg
